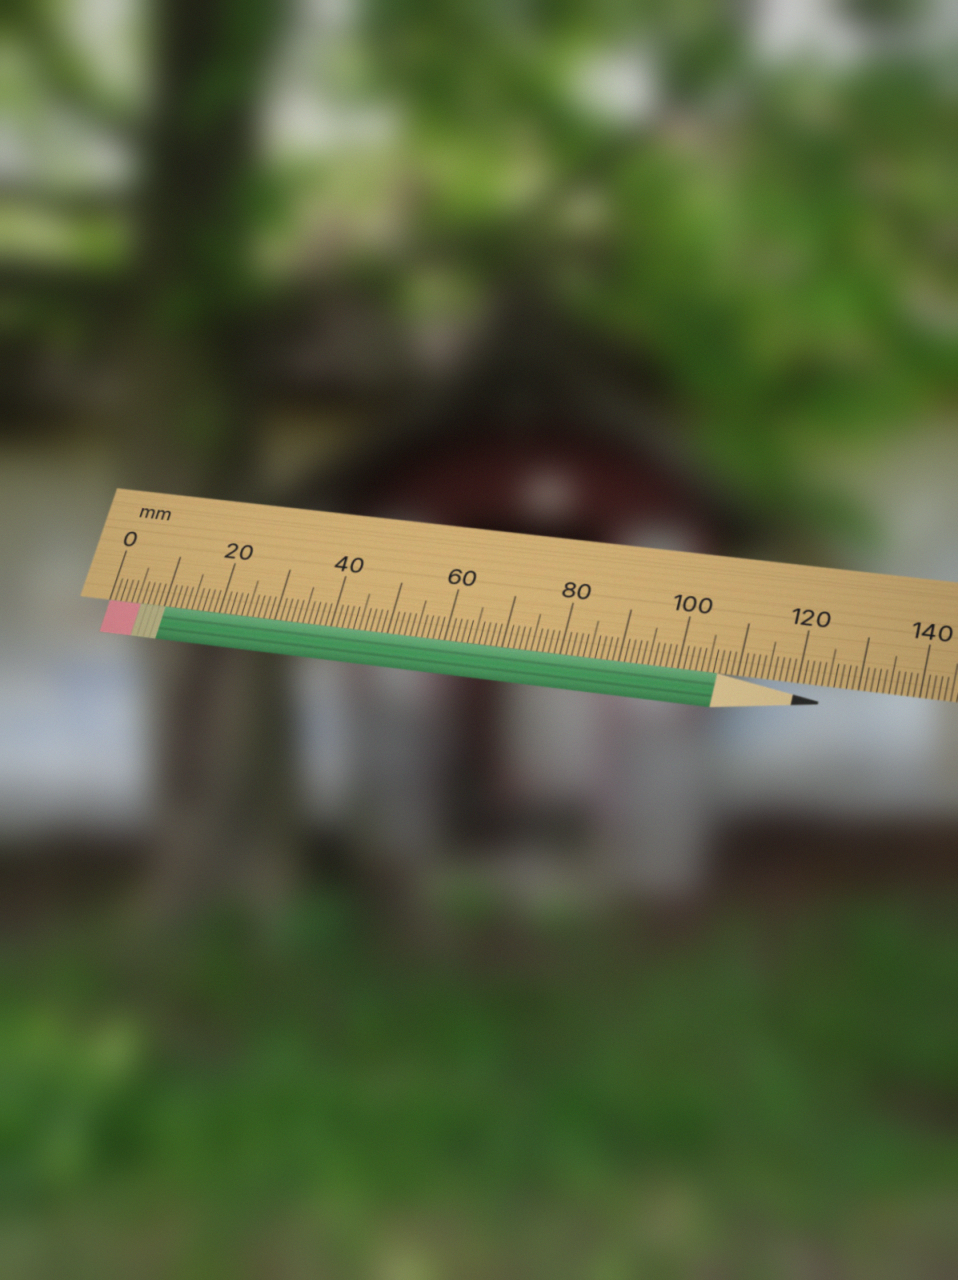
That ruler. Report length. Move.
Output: 124 mm
